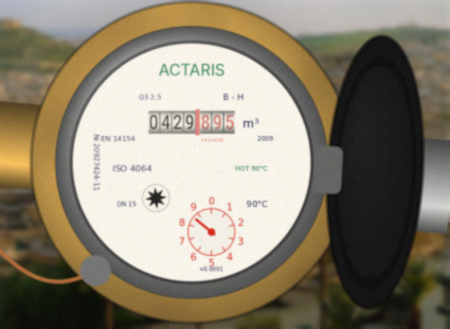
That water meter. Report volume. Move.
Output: 429.8958 m³
